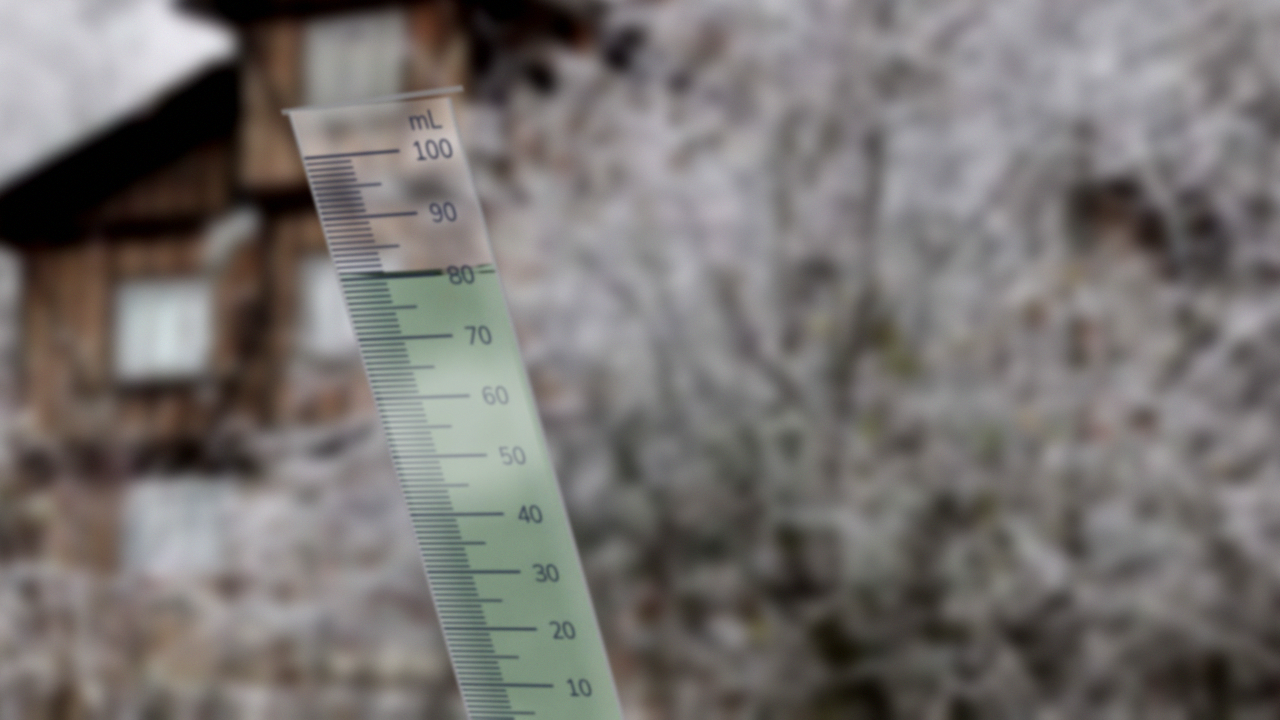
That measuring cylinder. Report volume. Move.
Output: 80 mL
